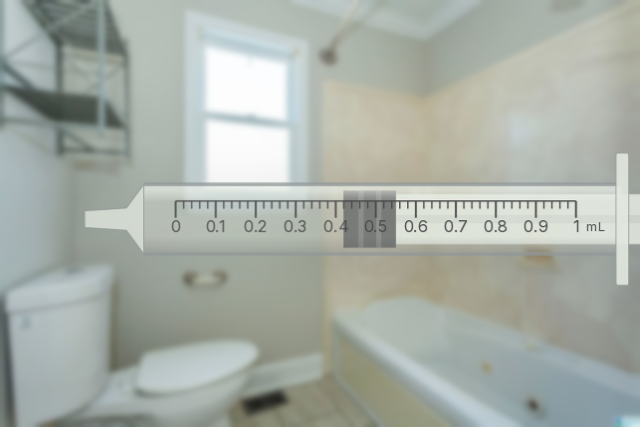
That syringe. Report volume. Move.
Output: 0.42 mL
